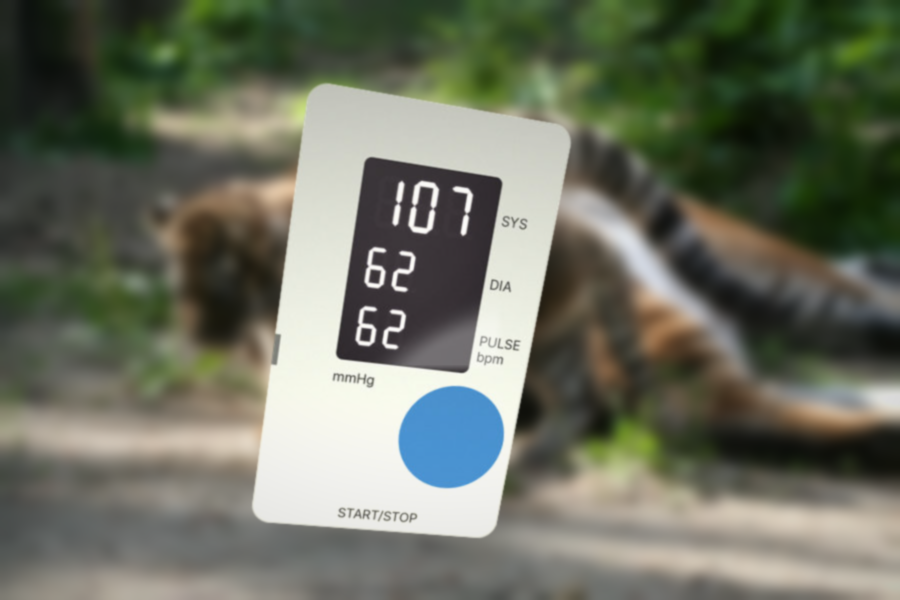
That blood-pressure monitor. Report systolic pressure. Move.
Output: 107 mmHg
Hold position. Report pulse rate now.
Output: 62 bpm
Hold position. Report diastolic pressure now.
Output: 62 mmHg
